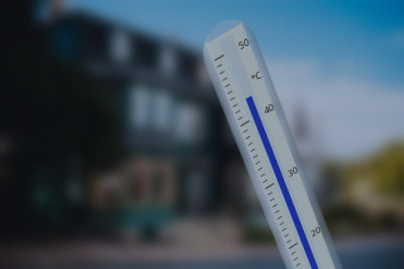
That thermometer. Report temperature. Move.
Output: 43 °C
